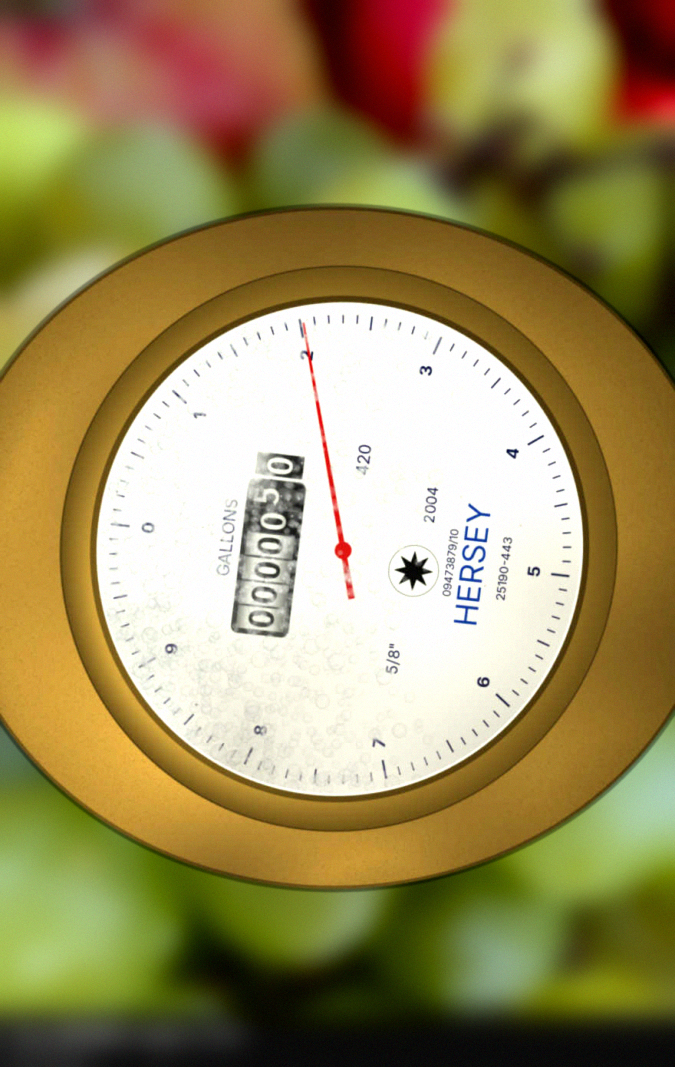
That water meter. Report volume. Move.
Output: 52.0 gal
